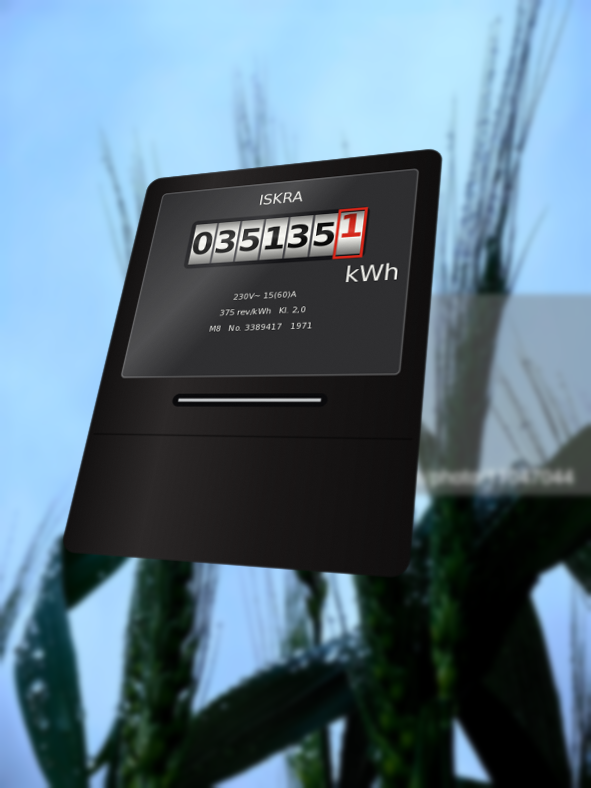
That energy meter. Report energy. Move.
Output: 35135.1 kWh
